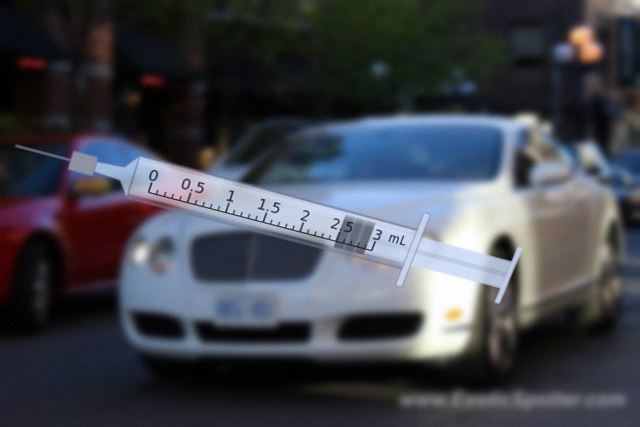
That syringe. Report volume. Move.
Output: 2.5 mL
